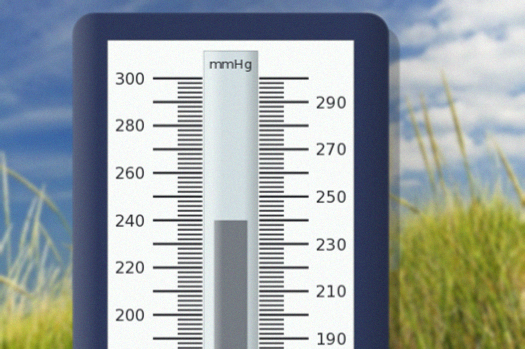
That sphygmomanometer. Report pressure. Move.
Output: 240 mmHg
